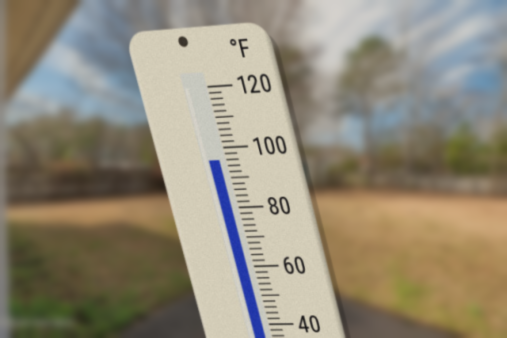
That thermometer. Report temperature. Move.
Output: 96 °F
